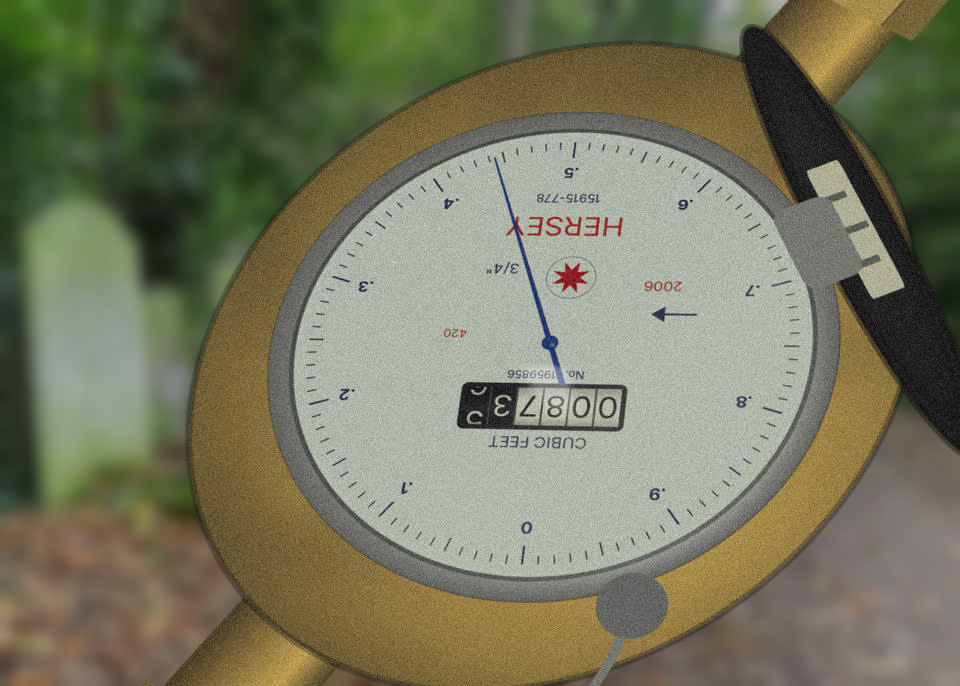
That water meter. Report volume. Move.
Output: 8735.44 ft³
